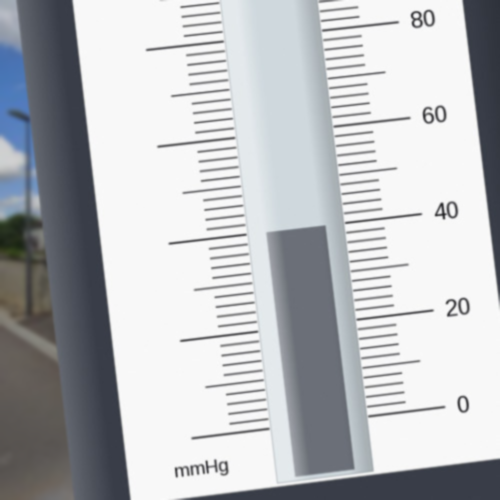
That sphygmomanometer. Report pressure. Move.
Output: 40 mmHg
